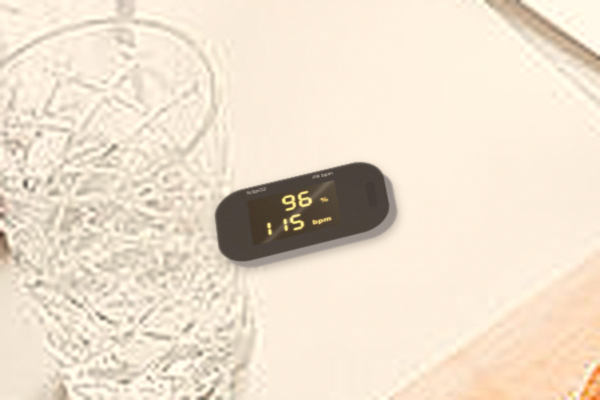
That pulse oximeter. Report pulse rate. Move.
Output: 115 bpm
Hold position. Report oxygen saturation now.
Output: 96 %
